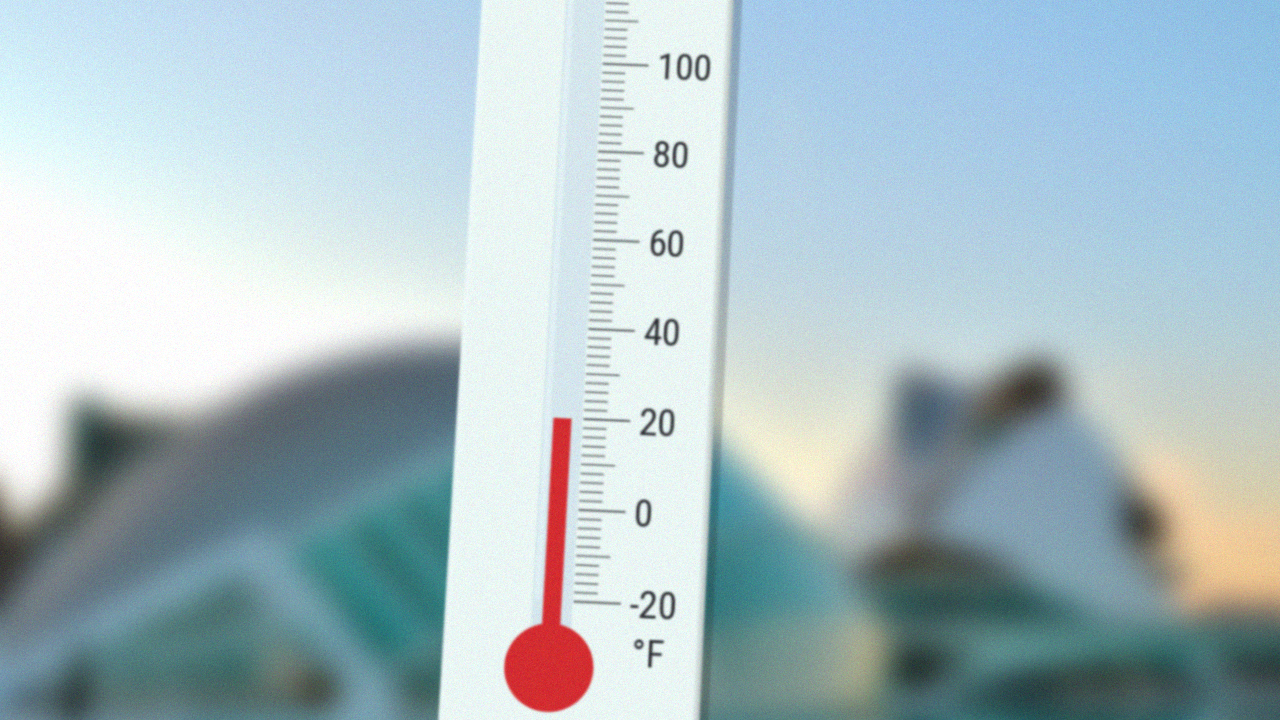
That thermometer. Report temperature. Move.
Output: 20 °F
